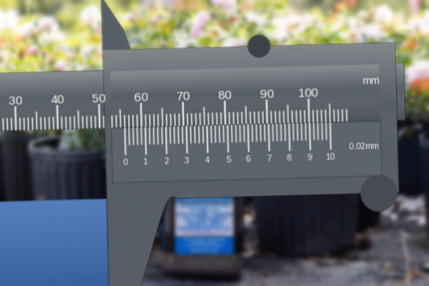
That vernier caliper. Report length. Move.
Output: 56.0 mm
